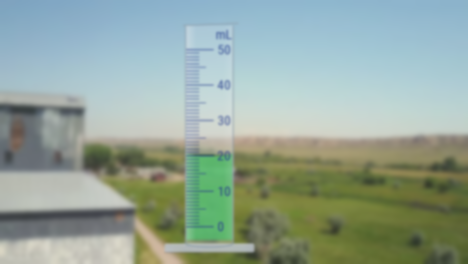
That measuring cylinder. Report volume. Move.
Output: 20 mL
